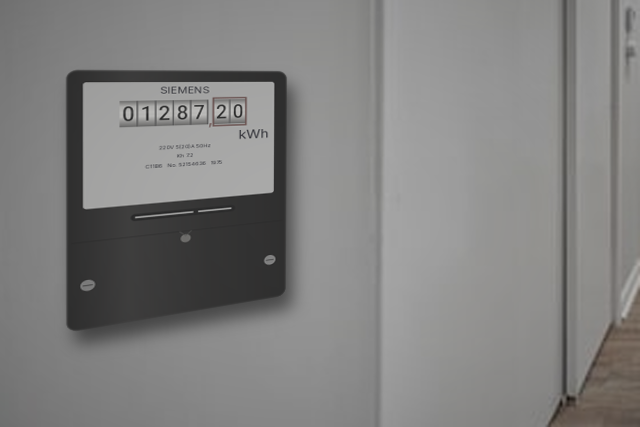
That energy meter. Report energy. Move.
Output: 1287.20 kWh
